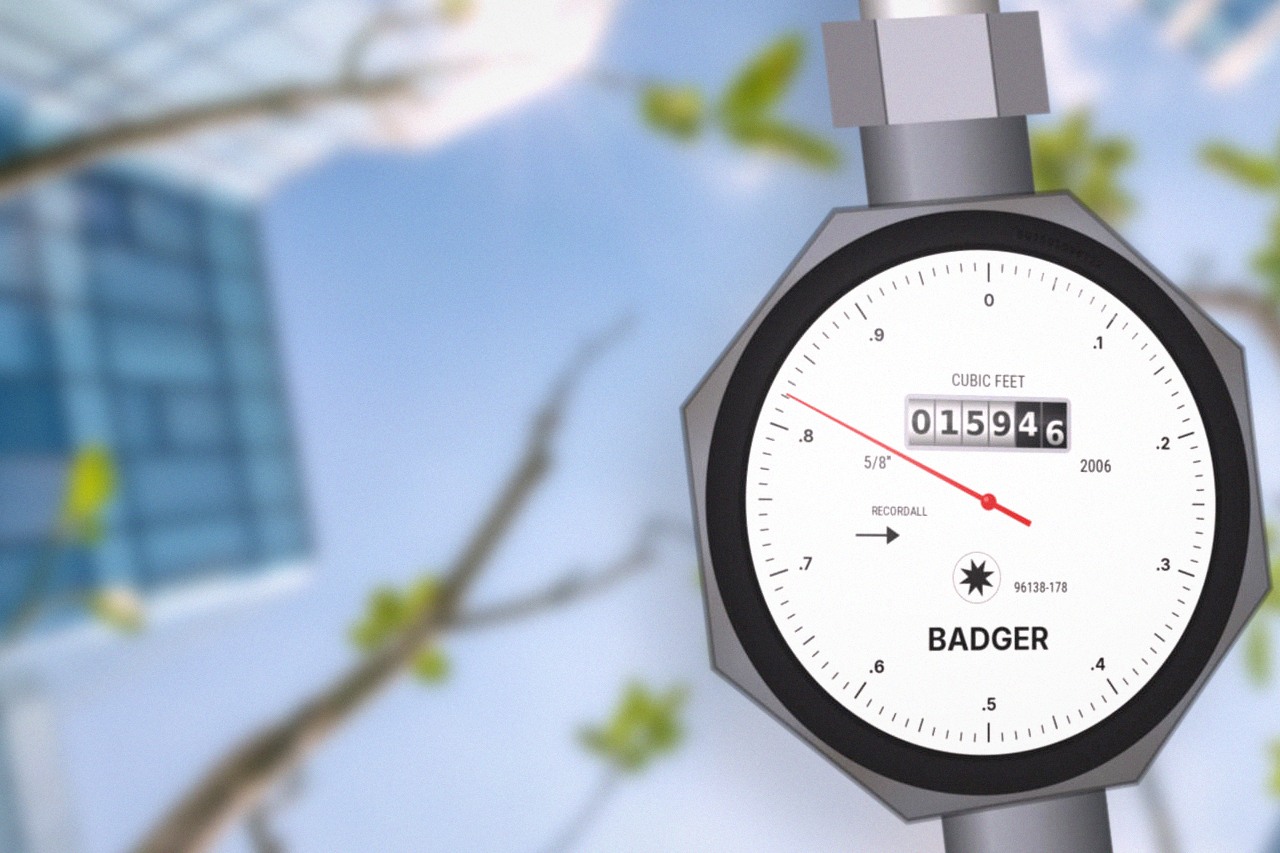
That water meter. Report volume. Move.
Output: 15945.82 ft³
